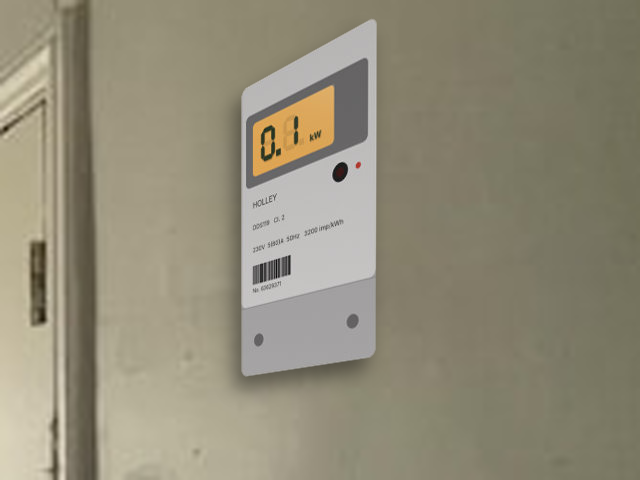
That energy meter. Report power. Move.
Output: 0.1 kW
